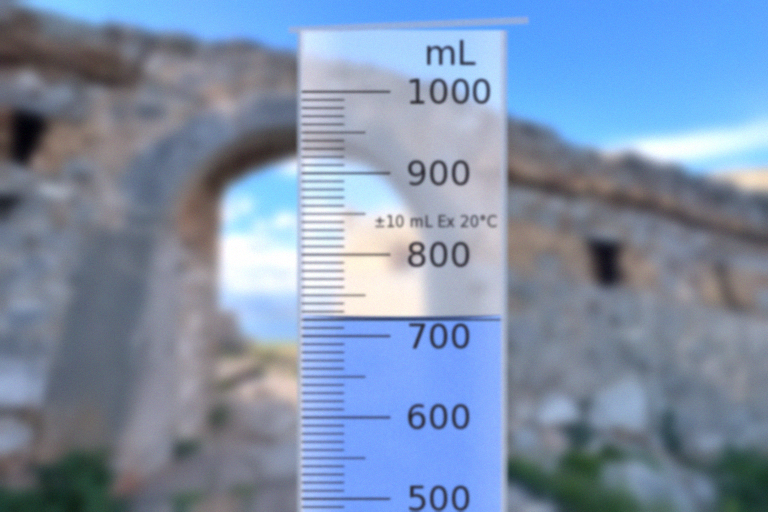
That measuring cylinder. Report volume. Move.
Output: 720 mL
